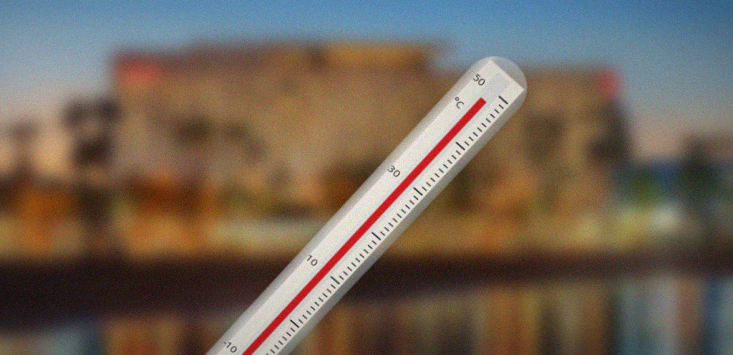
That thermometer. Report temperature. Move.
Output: 48 °C
